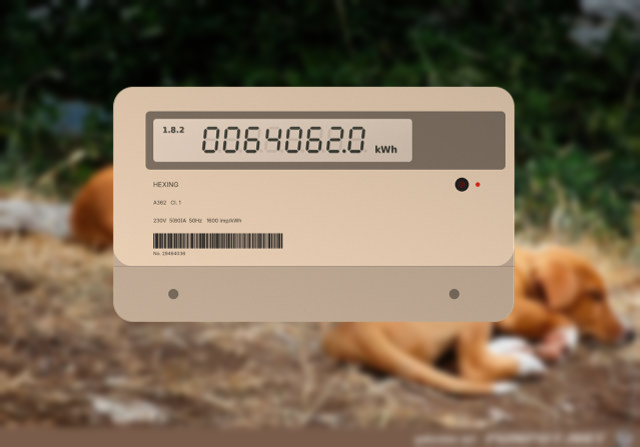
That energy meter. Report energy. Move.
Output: 64062.0 kWh
